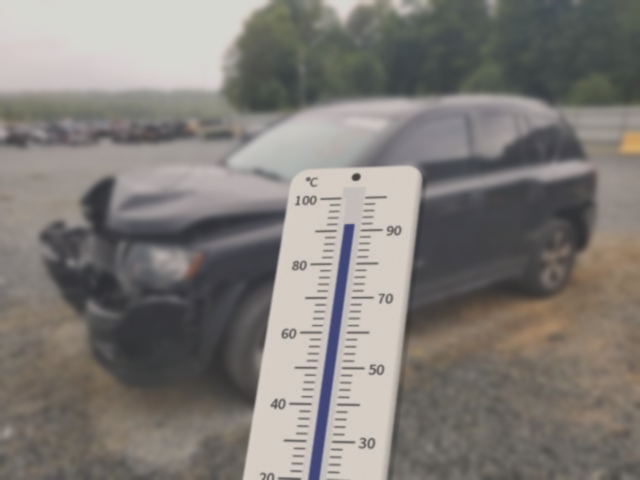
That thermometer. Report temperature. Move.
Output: 92 °C
